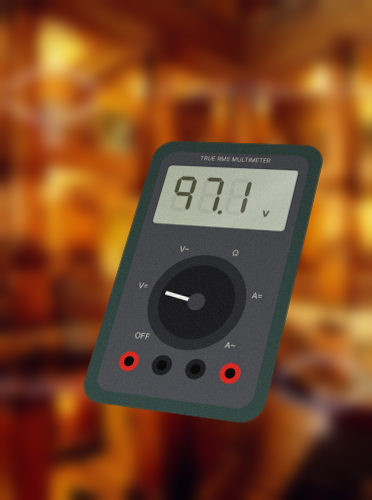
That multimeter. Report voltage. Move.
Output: 97.1 V
